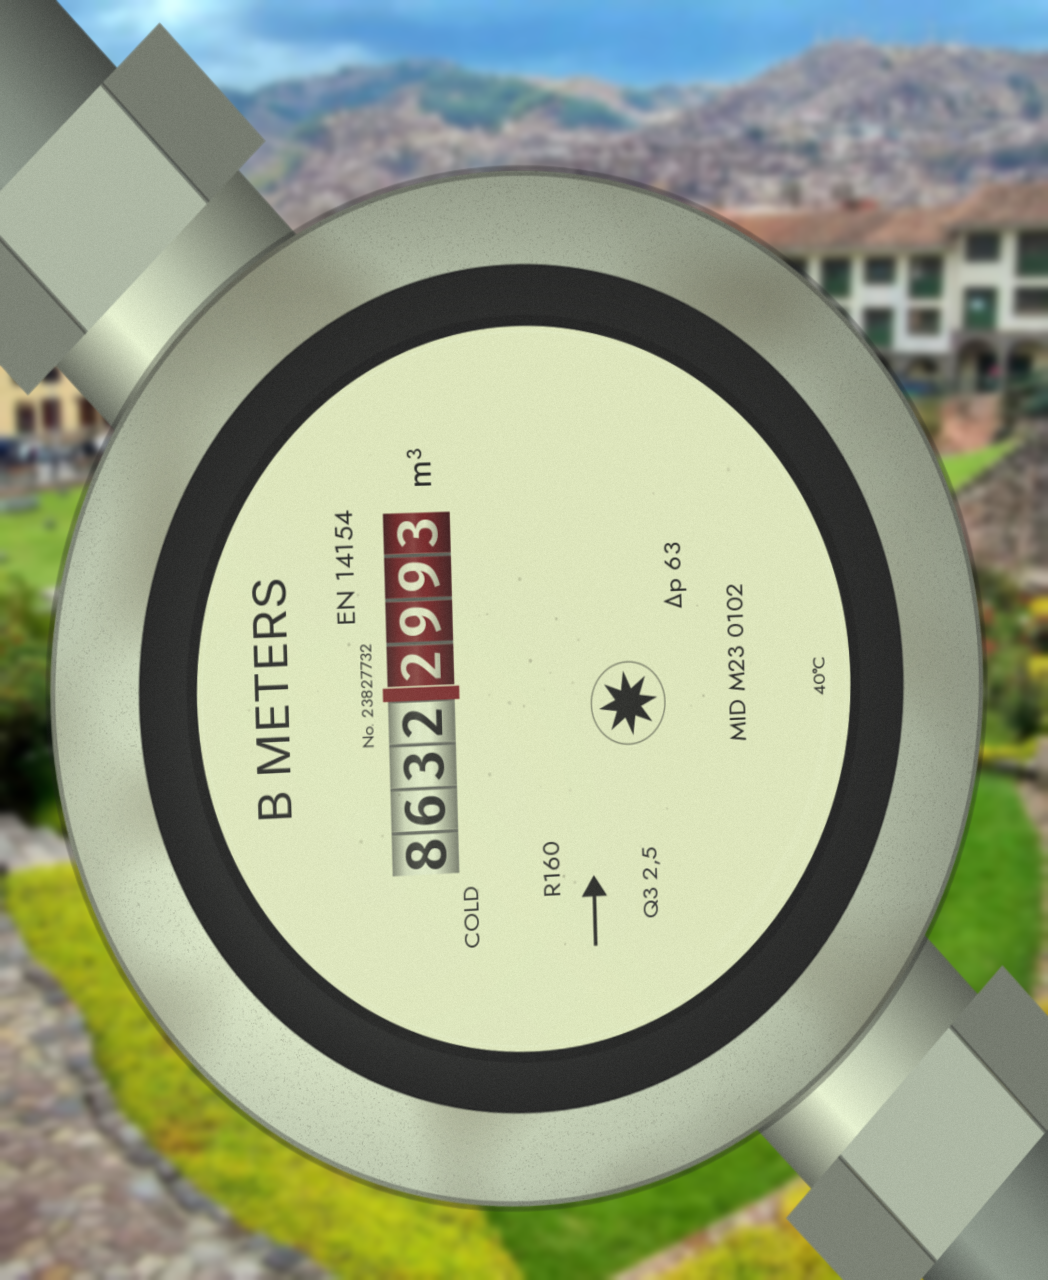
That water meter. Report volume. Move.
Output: 8632.2993 m³
